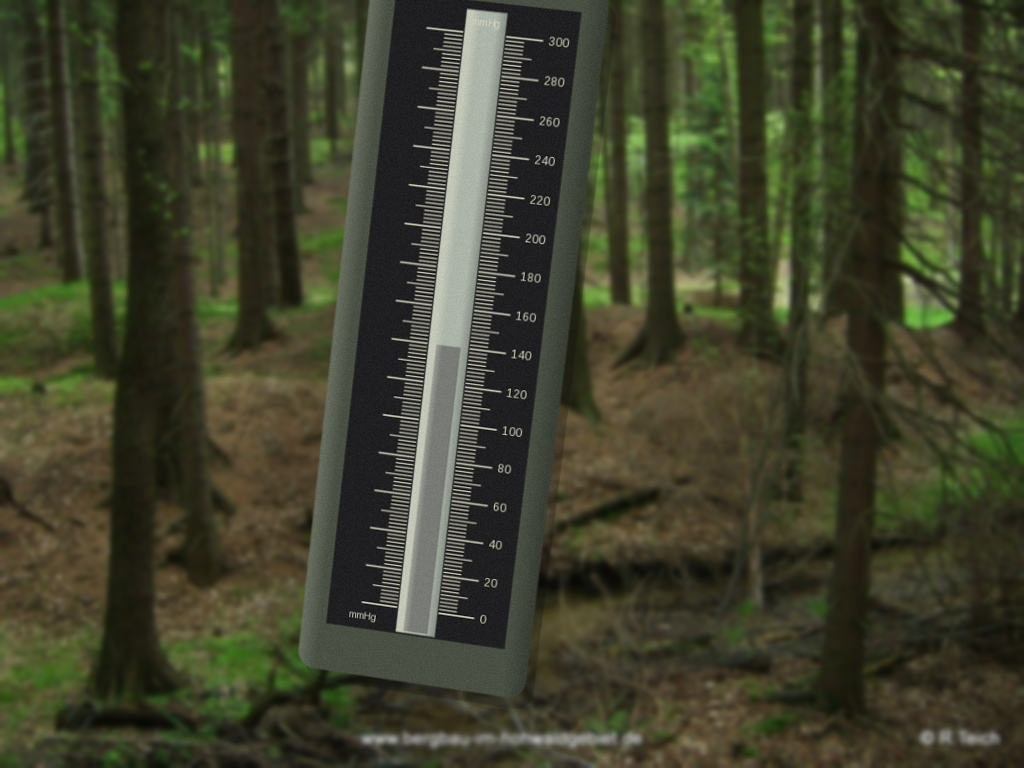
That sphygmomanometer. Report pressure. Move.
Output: 140 mmHg
